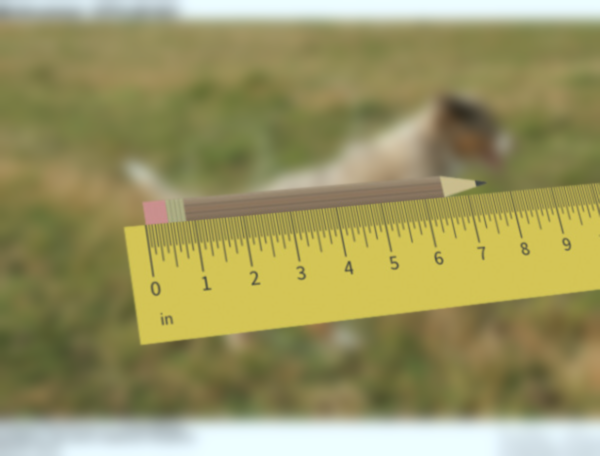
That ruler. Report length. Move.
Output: 7.5 in
